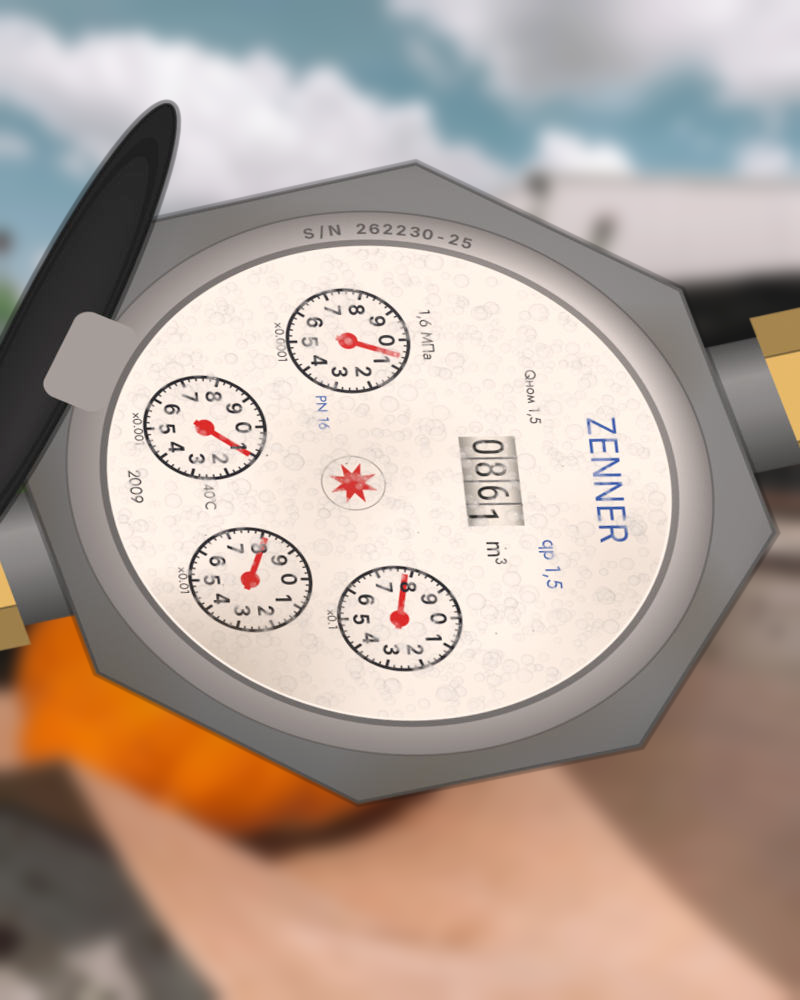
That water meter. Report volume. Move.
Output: 860.7810 m³
